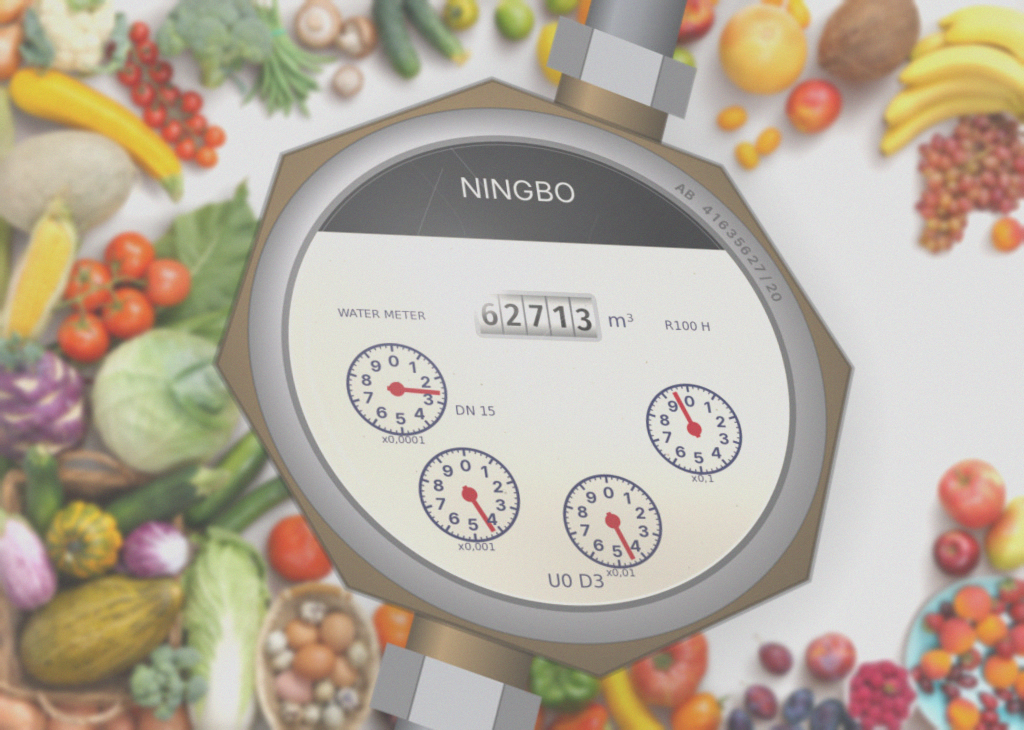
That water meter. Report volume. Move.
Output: 62712.9442 m³
